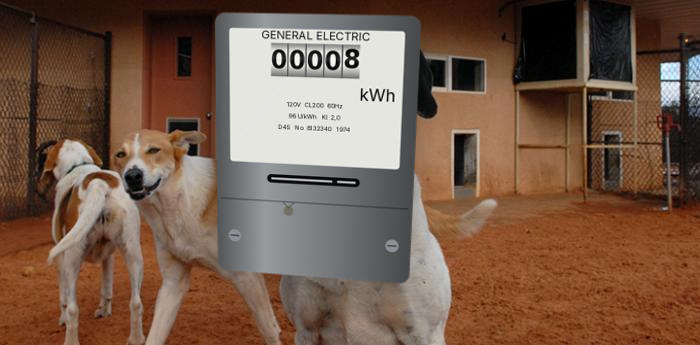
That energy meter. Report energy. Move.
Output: 8 kWh
